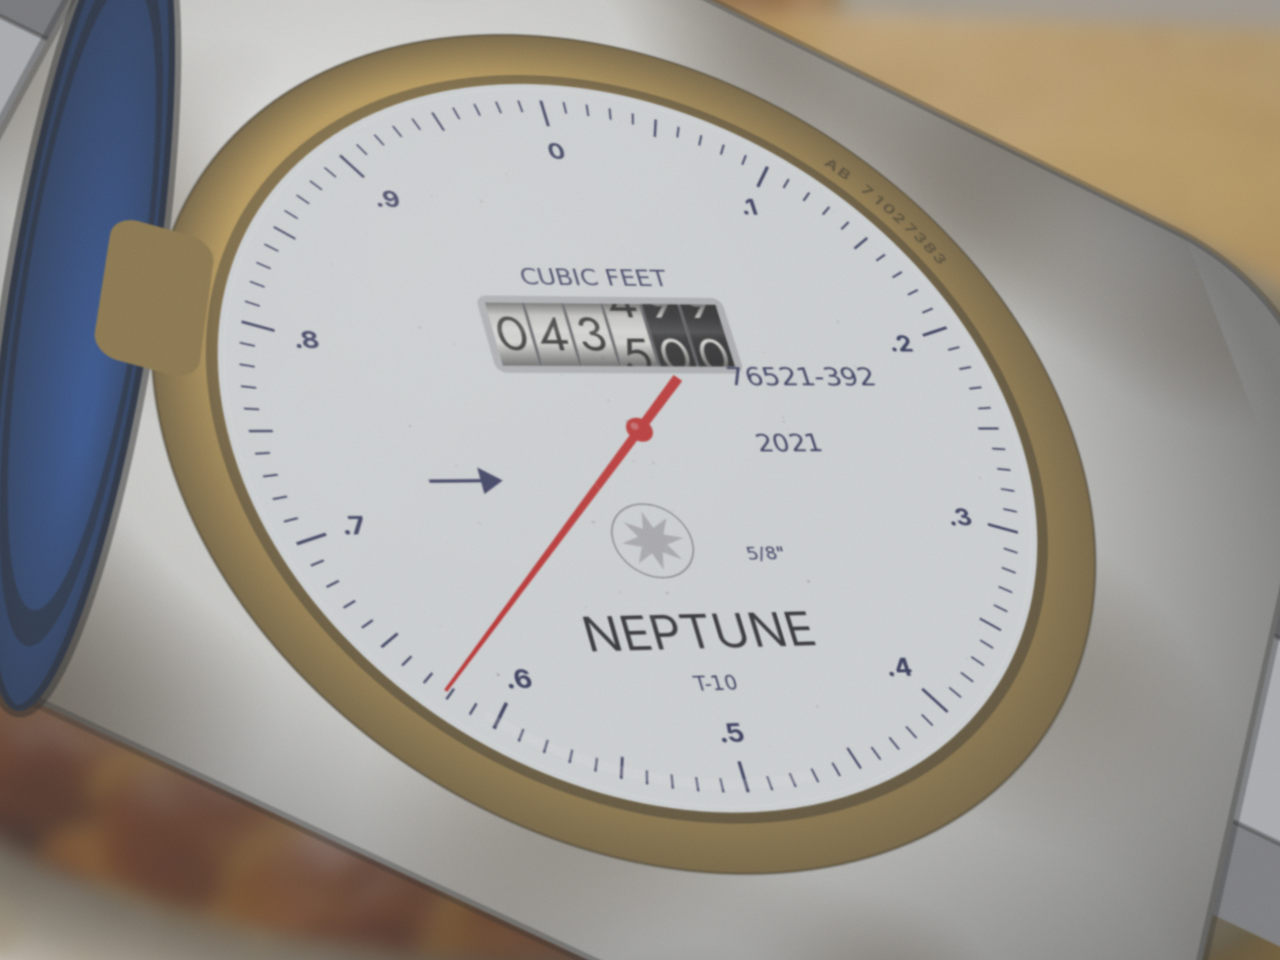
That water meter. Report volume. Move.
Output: 43499.62 ft³
